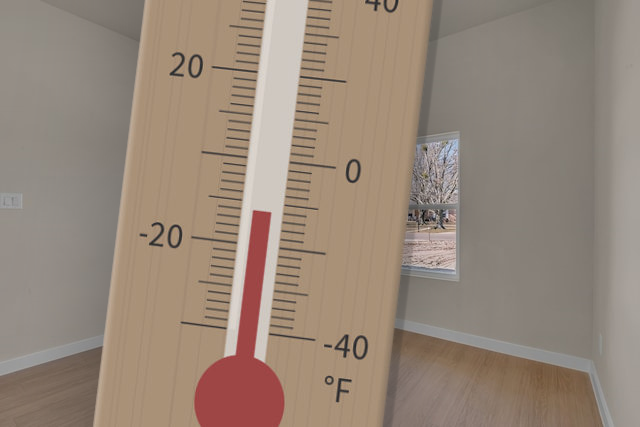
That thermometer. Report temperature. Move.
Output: -12 °F
